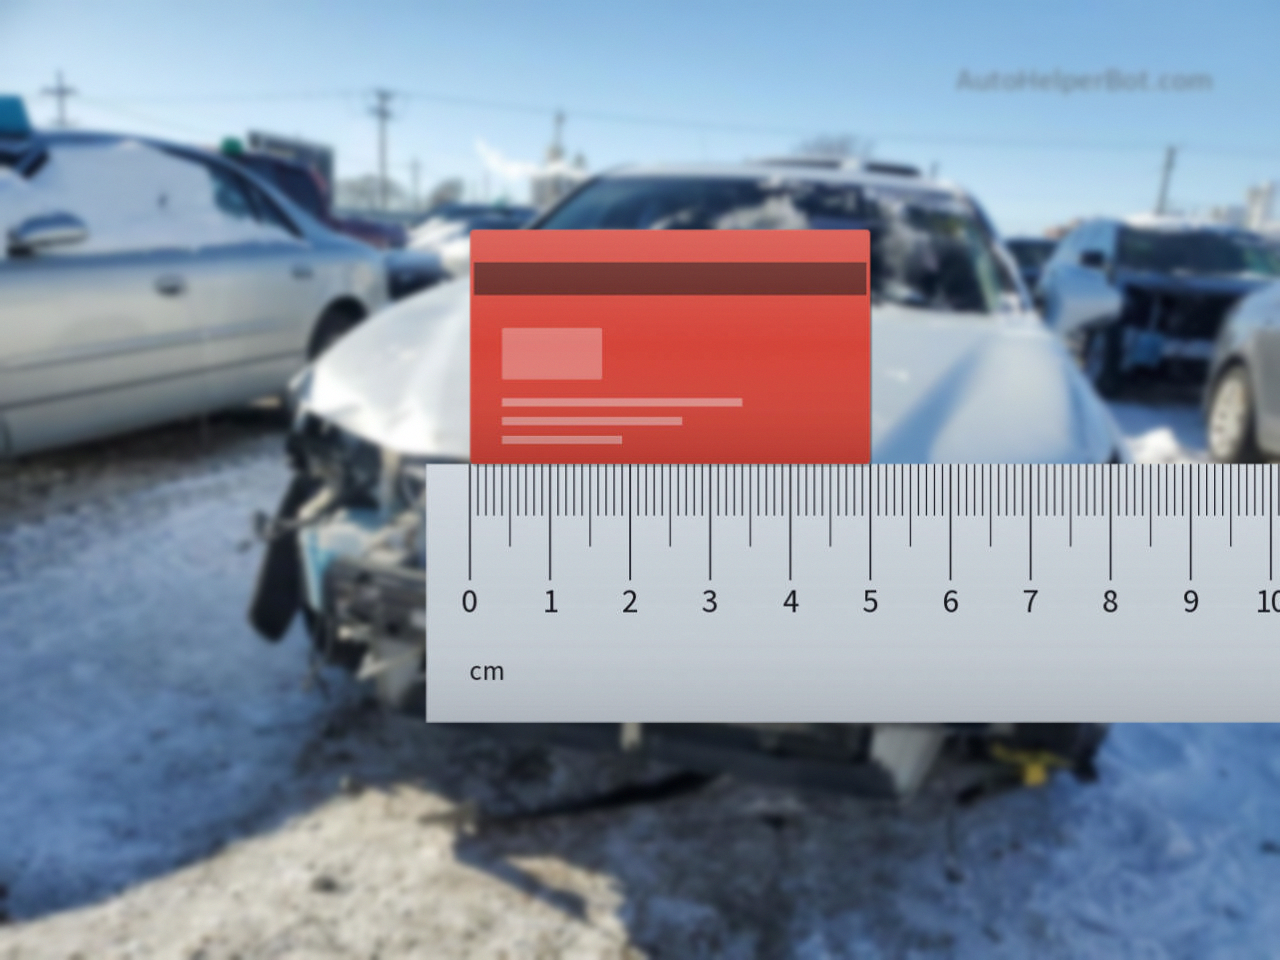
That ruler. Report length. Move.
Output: 5 cm
